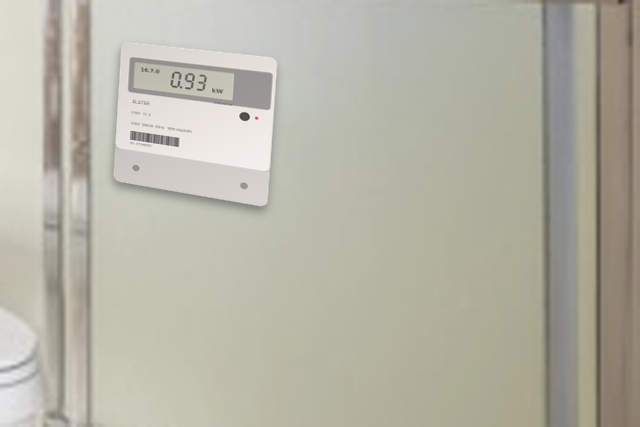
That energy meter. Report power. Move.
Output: 0.93 kW
